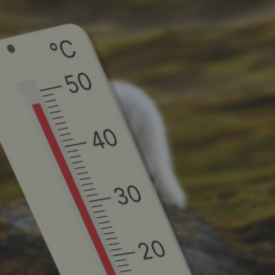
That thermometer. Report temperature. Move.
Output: 48 °C
